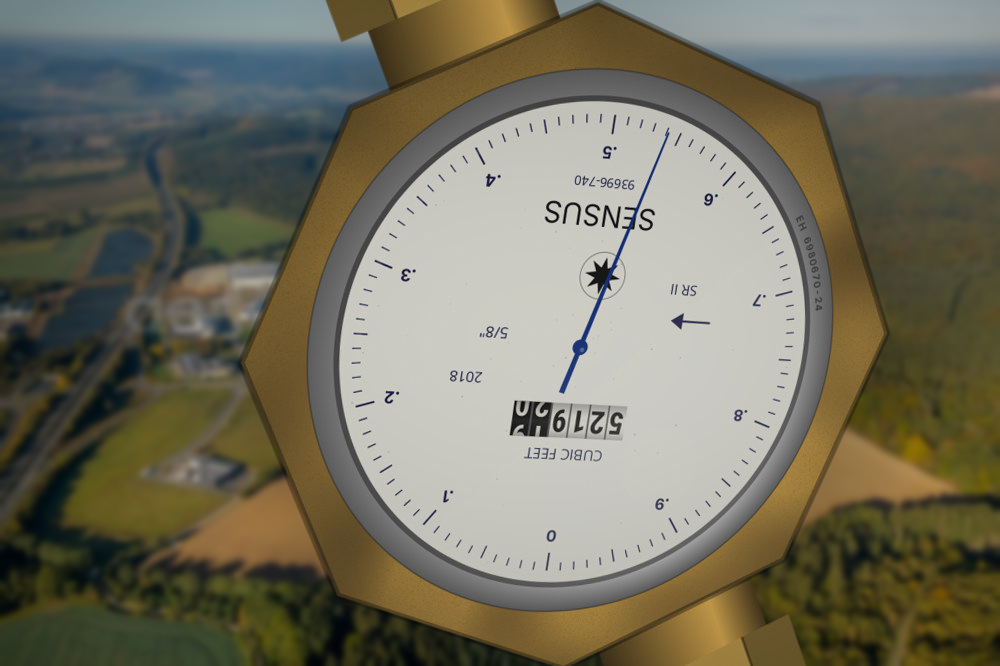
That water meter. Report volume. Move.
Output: 521919.54 ft³
